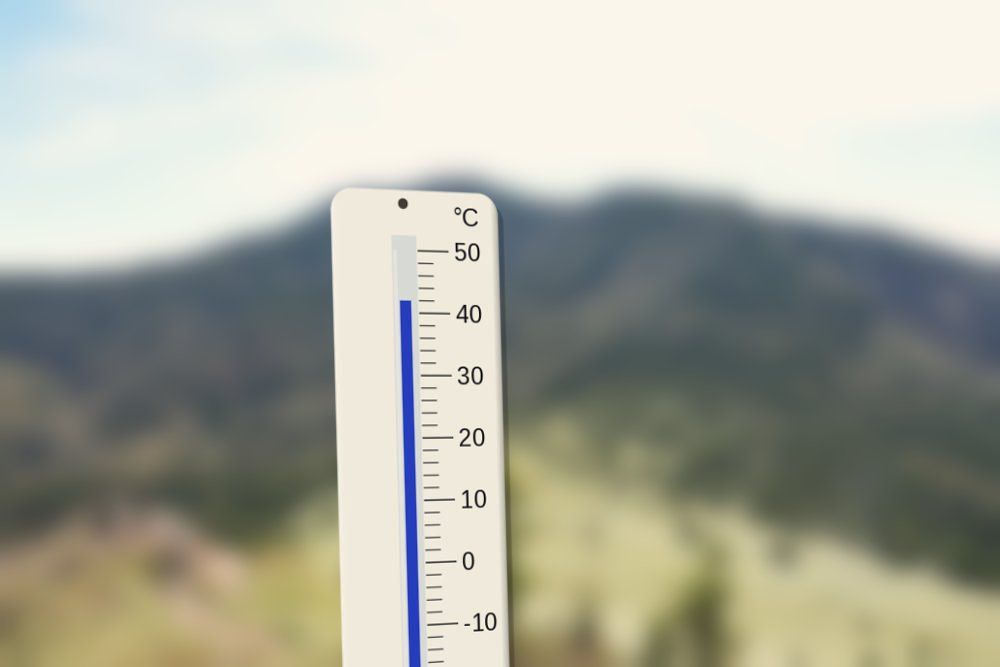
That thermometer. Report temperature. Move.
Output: 42 °C
